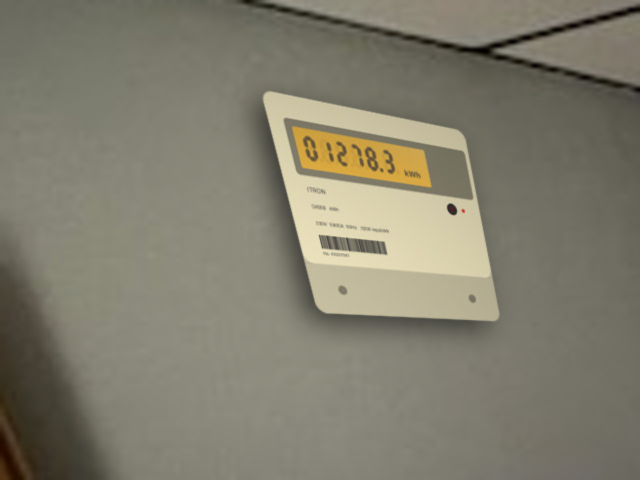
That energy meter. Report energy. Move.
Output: 1278.3 kWh
